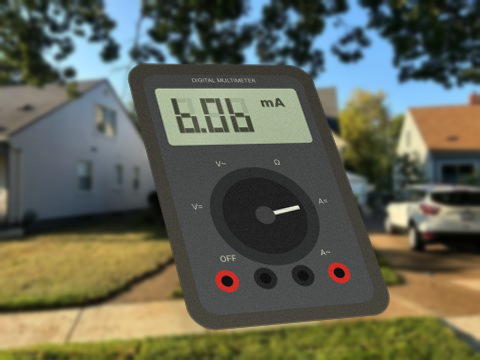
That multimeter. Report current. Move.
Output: 6.06 mA
